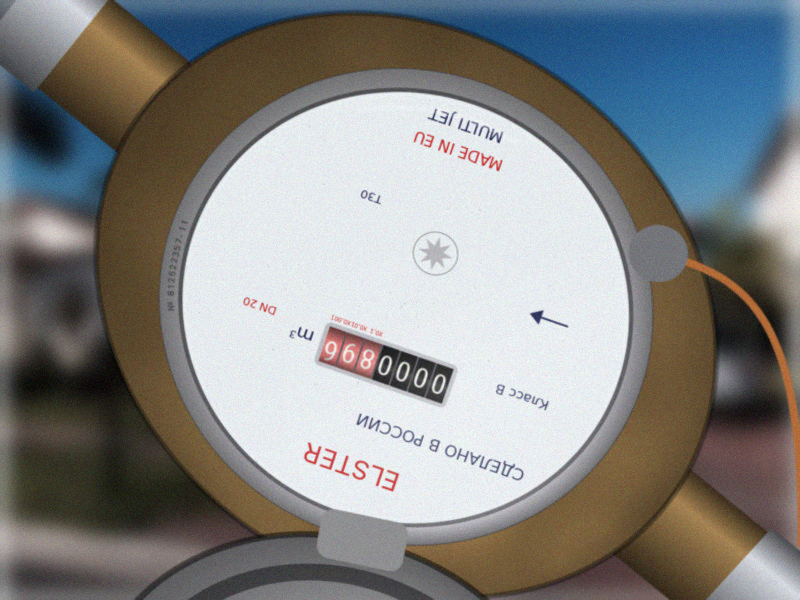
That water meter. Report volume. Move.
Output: 0.896 m³
